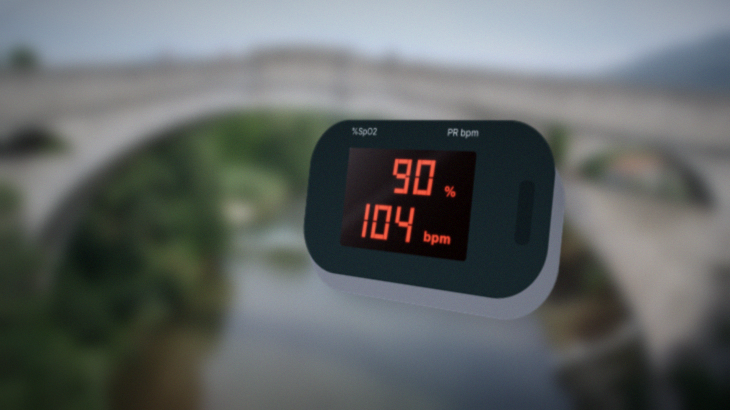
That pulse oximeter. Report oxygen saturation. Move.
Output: 90 %
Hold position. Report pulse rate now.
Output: 104 bpm
